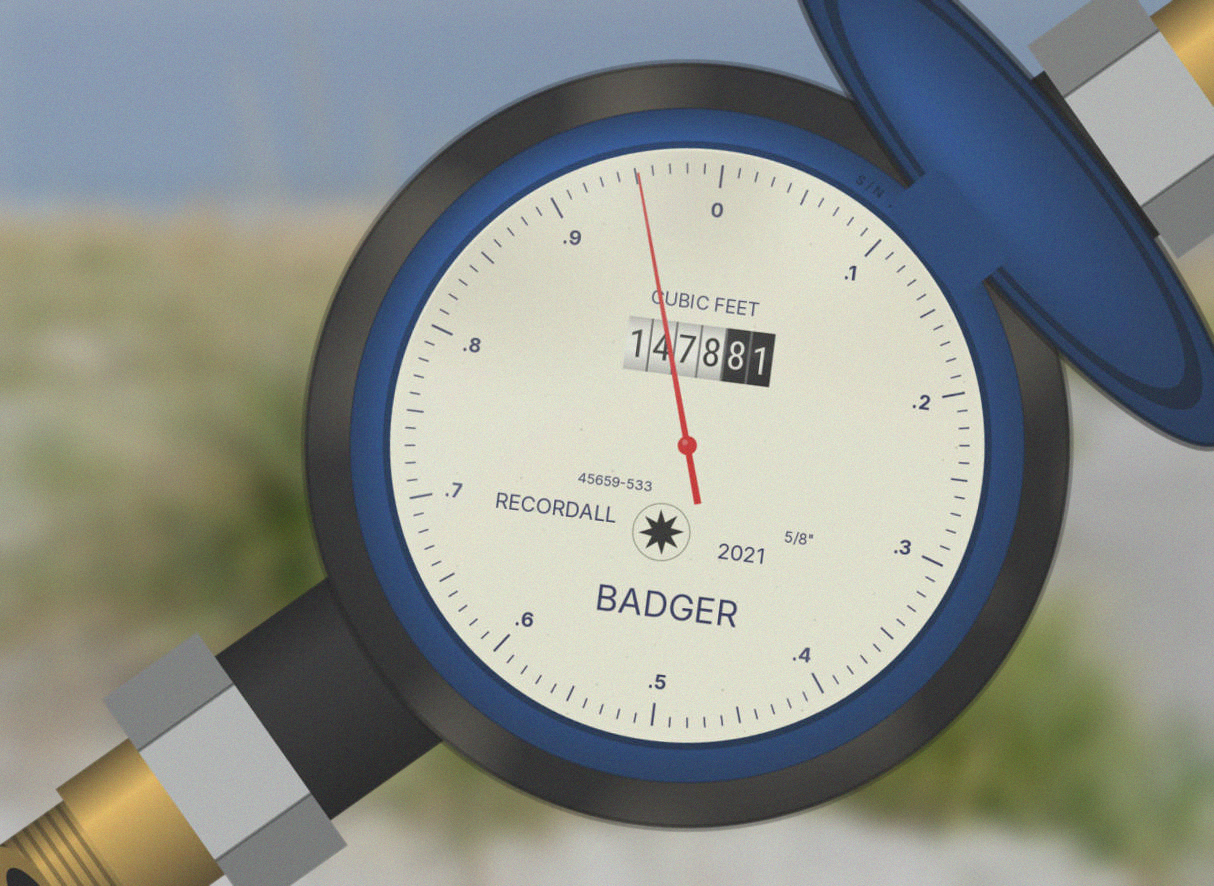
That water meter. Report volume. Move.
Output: 147880.95 ft³
